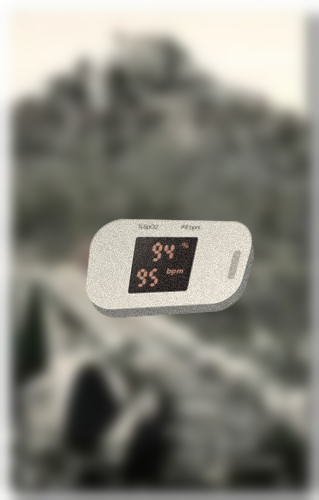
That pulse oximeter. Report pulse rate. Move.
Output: 95 bpm
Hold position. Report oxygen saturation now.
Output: 94 %
